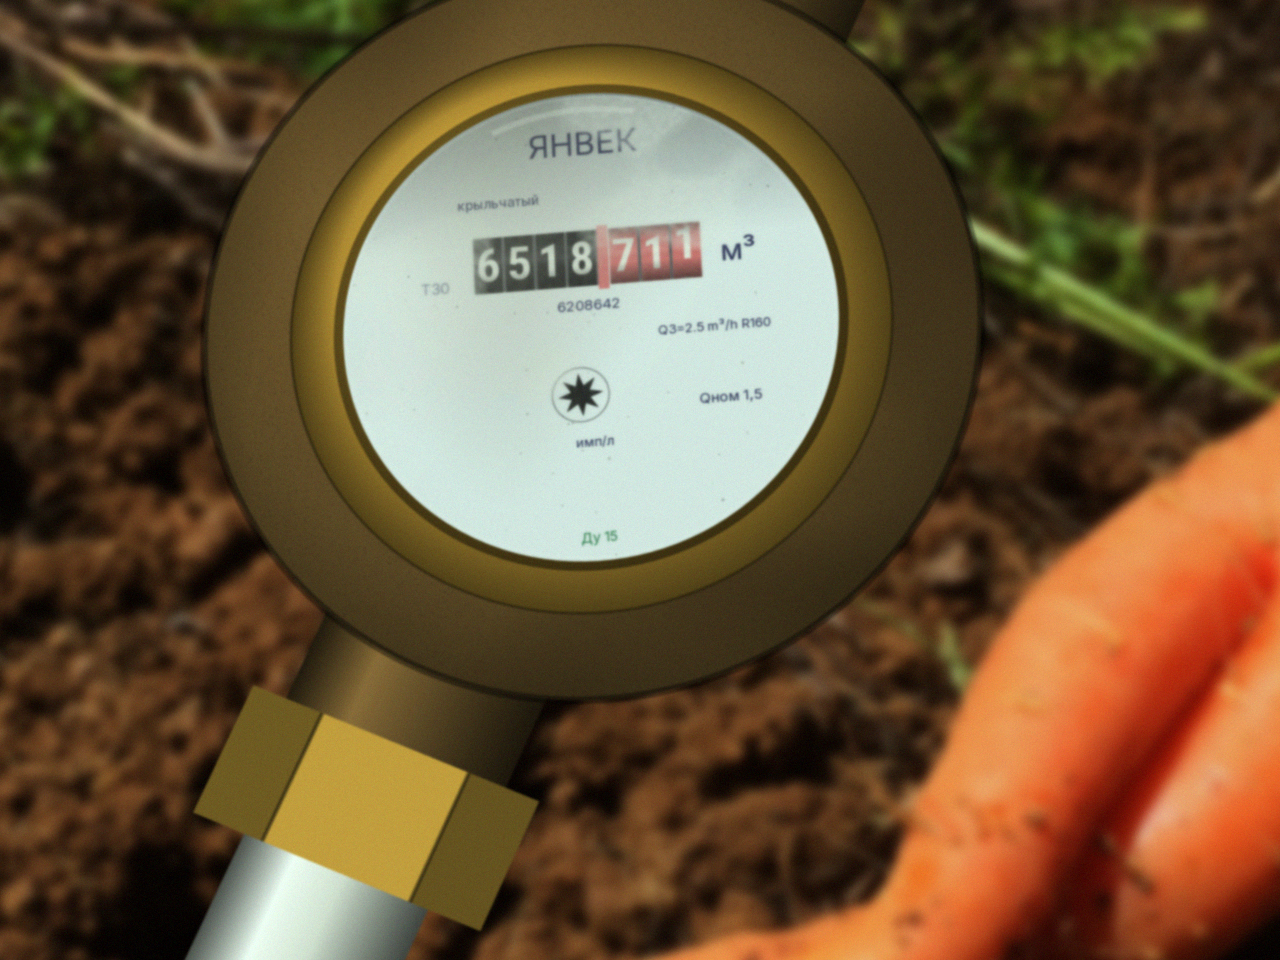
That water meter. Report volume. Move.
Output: 6518.711 m³
